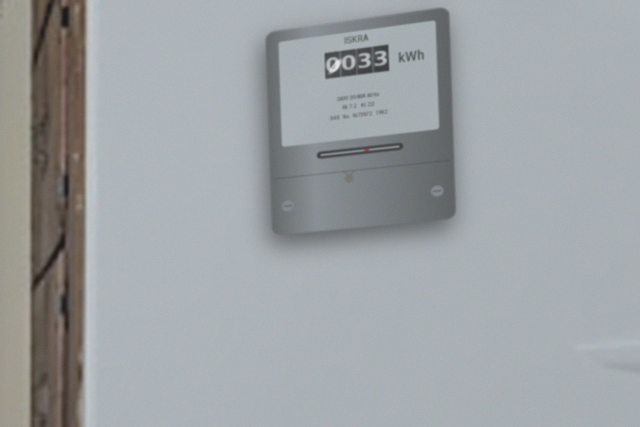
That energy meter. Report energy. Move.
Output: 33 kWh
